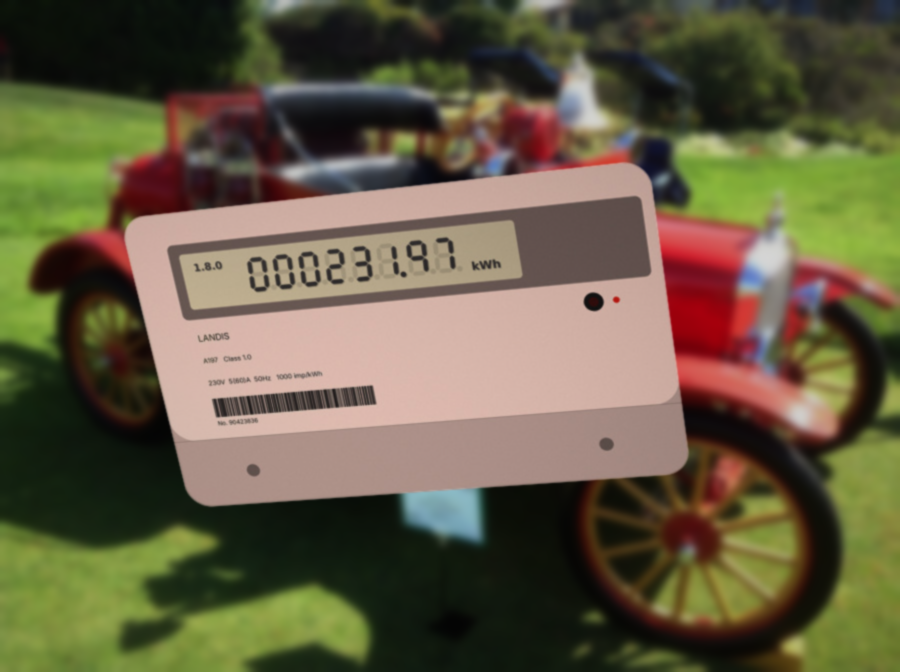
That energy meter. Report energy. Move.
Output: 231.97 kWh
